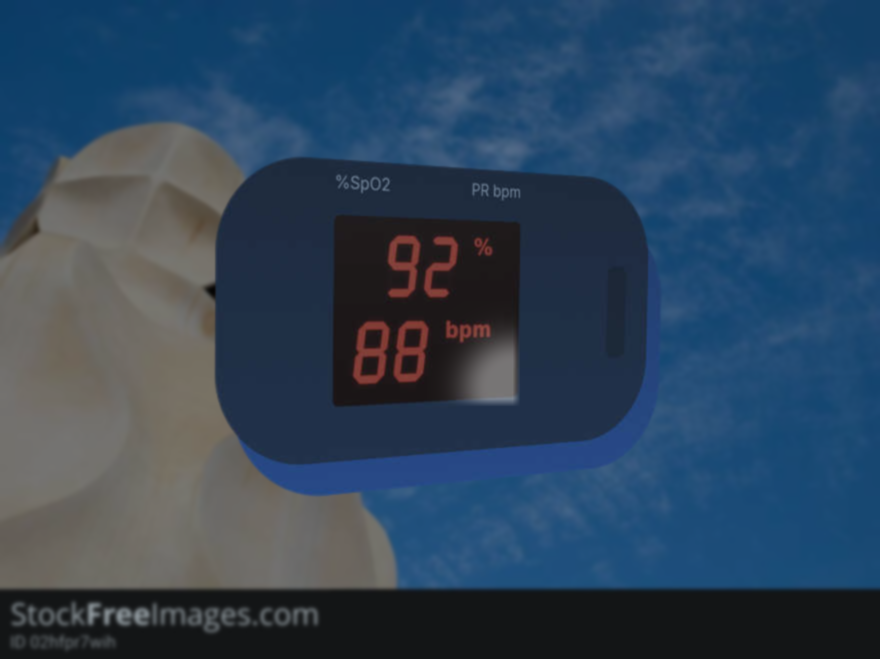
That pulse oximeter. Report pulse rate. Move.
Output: 88 bpm
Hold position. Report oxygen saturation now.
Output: 92 %
